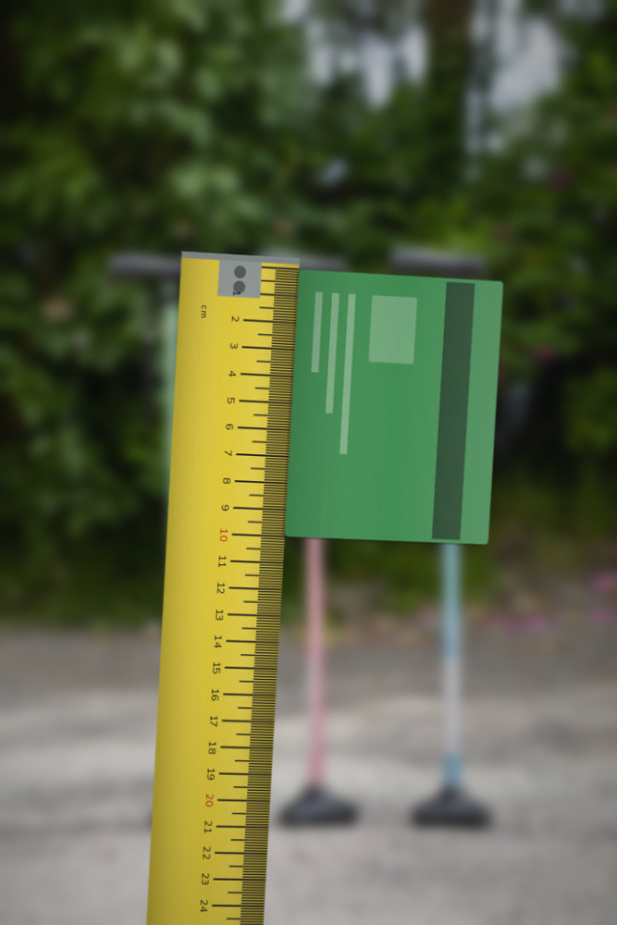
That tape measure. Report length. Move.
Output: 10 cm
